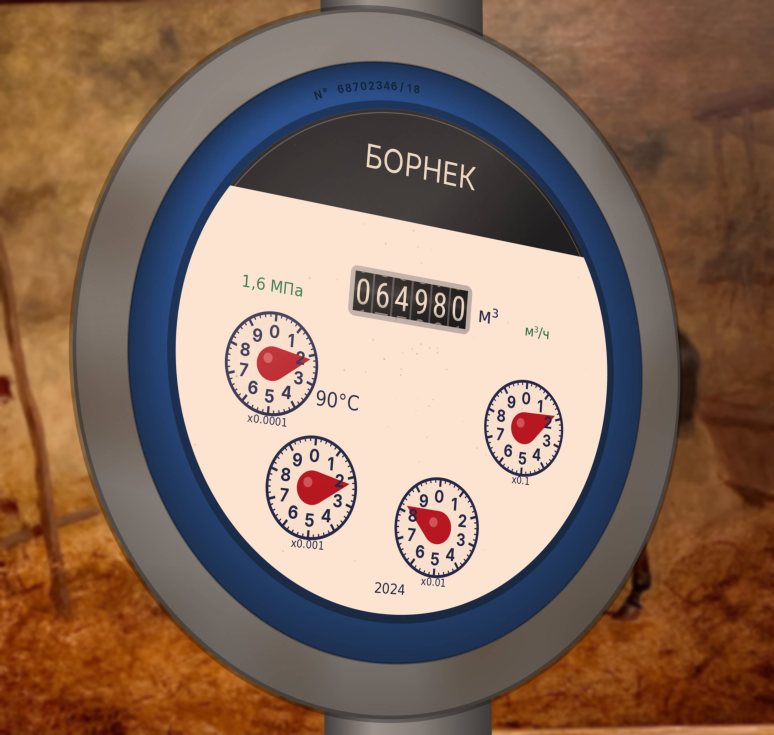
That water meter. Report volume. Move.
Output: 64980.1822 m³
